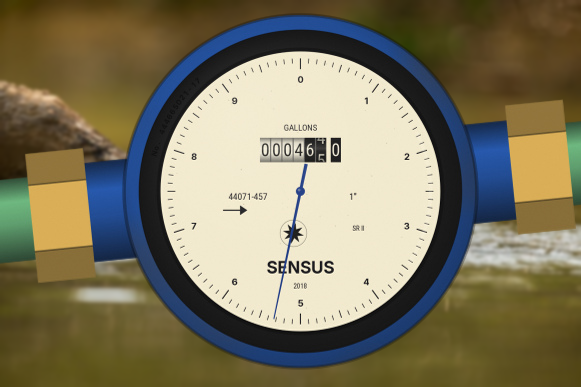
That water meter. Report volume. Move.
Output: 4645.3 gal
